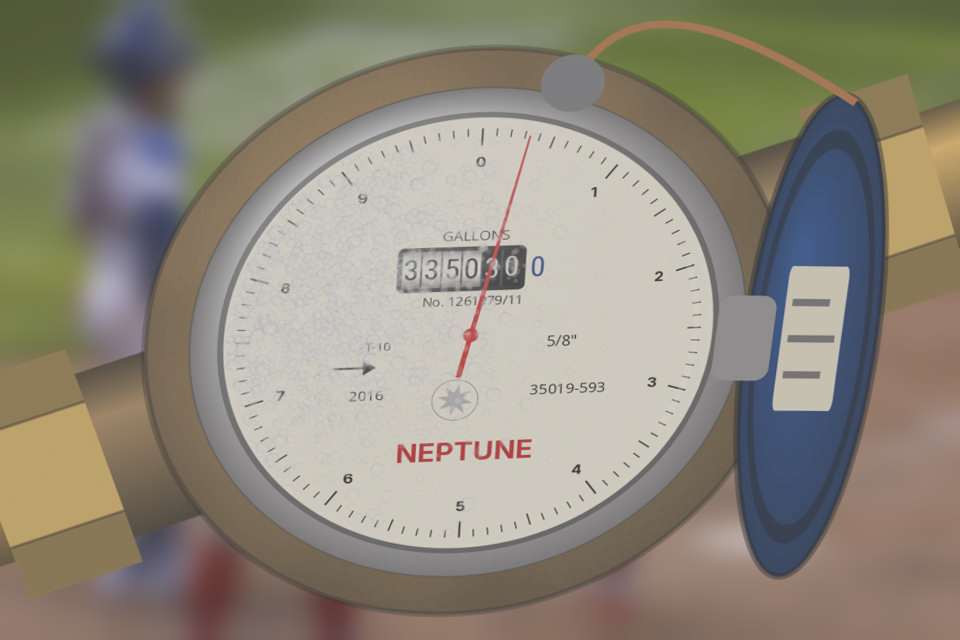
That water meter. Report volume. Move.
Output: 3350300.3 gal
